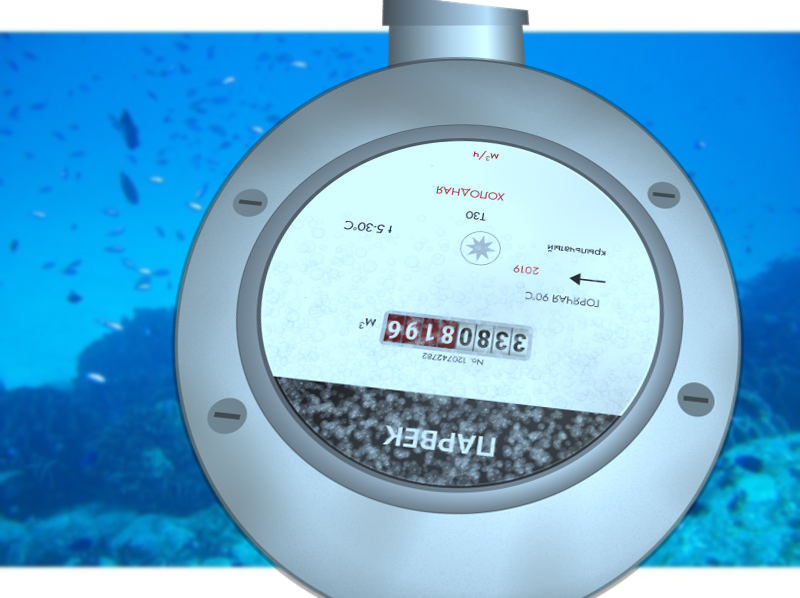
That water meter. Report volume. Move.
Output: 3380.8196 m³
